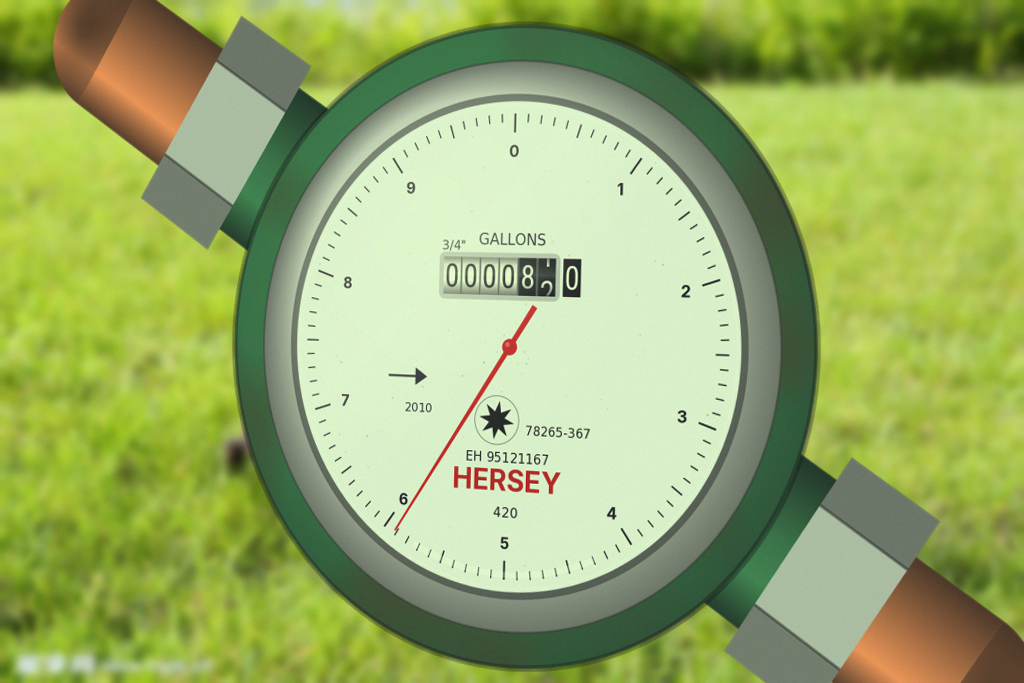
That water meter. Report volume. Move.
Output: 815.9 gal
